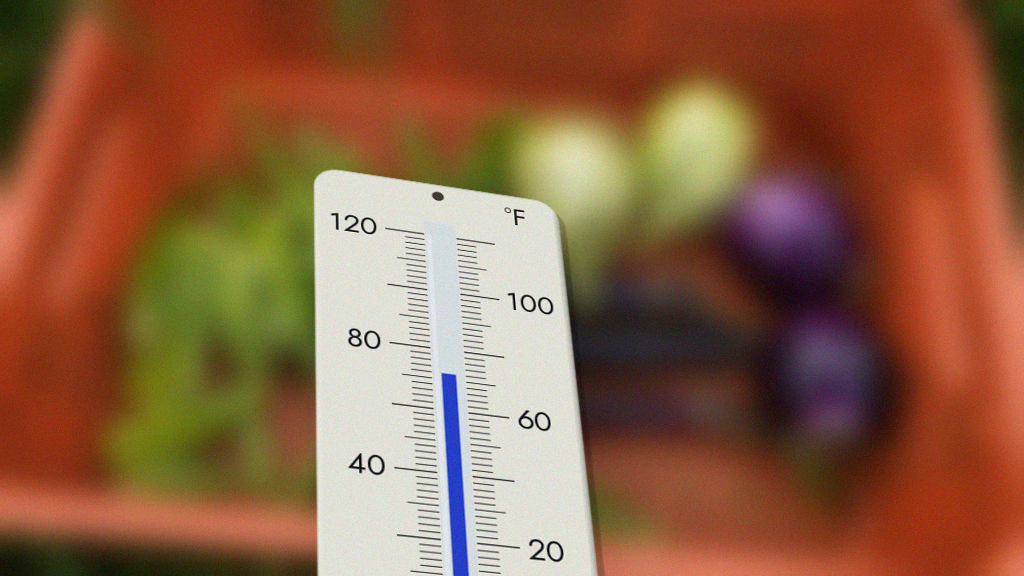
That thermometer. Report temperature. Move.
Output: 72 °F
